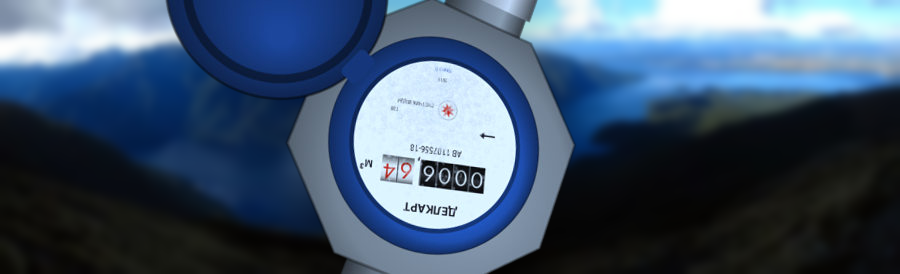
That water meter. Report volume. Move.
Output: 6.64 m³
